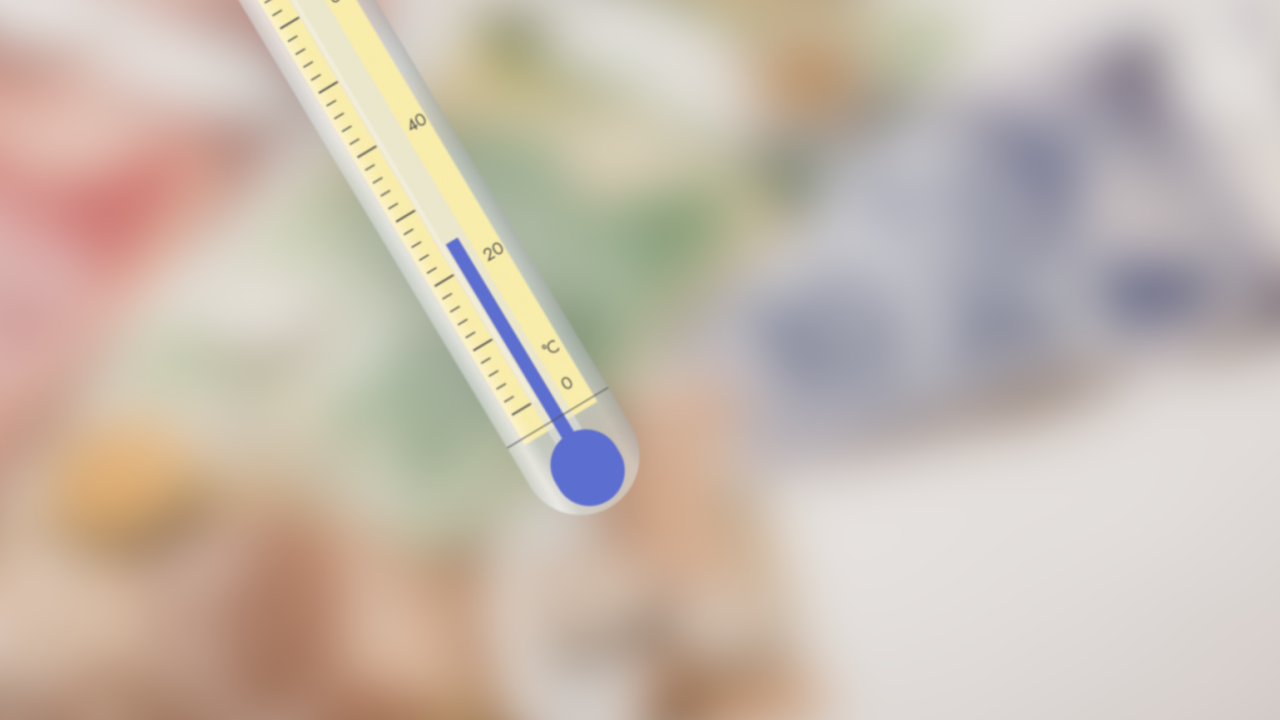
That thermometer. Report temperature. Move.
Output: 24 °C
